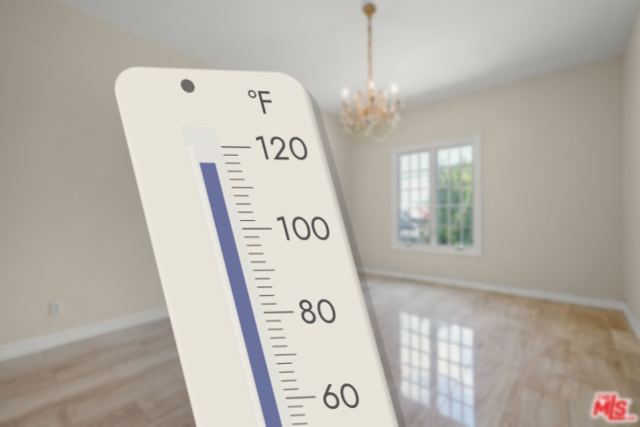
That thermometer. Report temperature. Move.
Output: 116 °F
